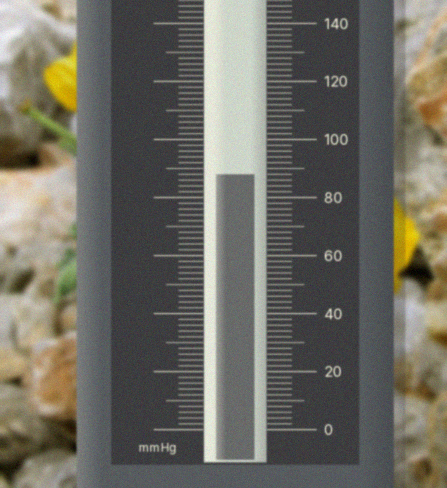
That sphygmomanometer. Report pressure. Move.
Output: 88 mmHg
